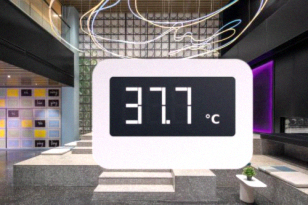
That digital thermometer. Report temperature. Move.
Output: 37.7 °C
